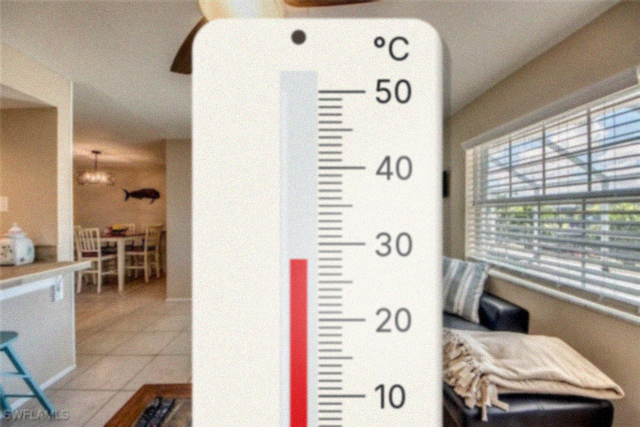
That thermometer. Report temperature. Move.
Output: 28 °C
